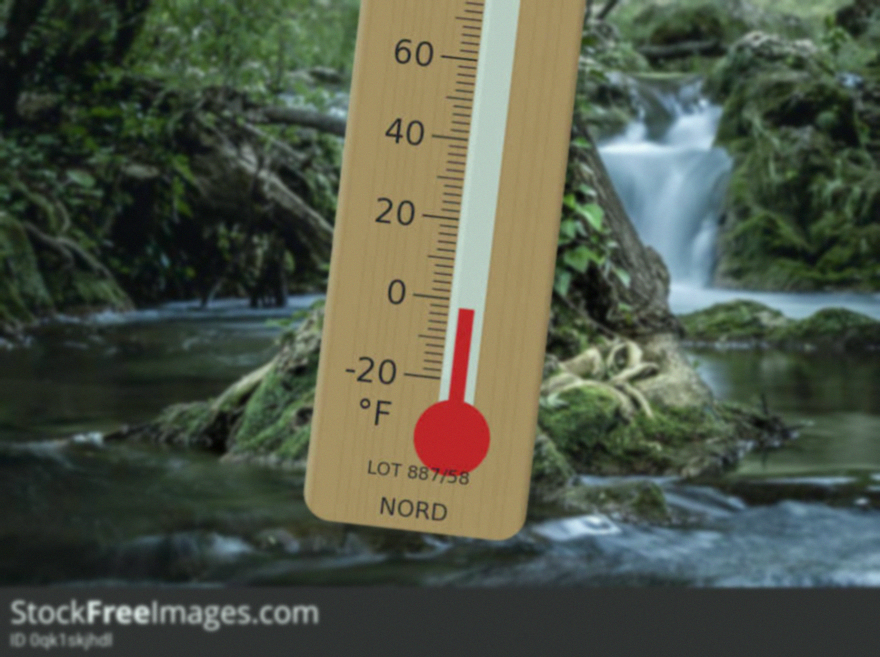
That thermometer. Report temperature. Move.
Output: -2 °F
